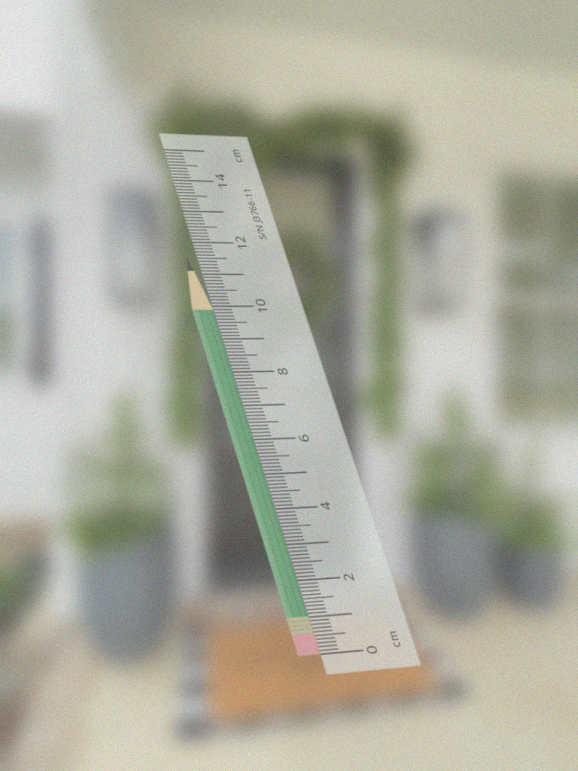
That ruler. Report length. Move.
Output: 11.5 cm
